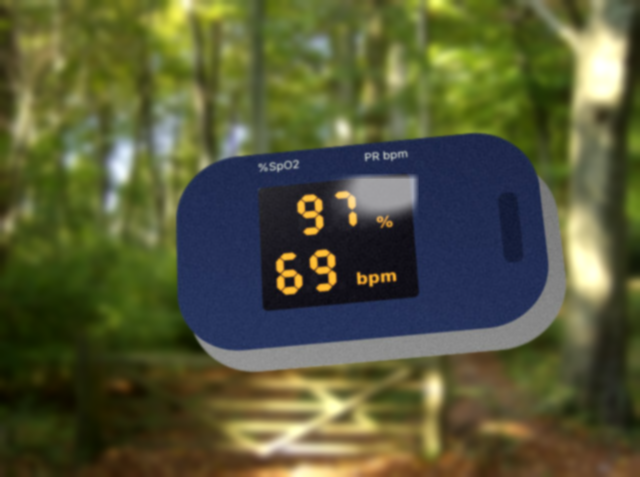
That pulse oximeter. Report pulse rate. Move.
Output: 69 bpm
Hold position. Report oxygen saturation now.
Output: 97 %
